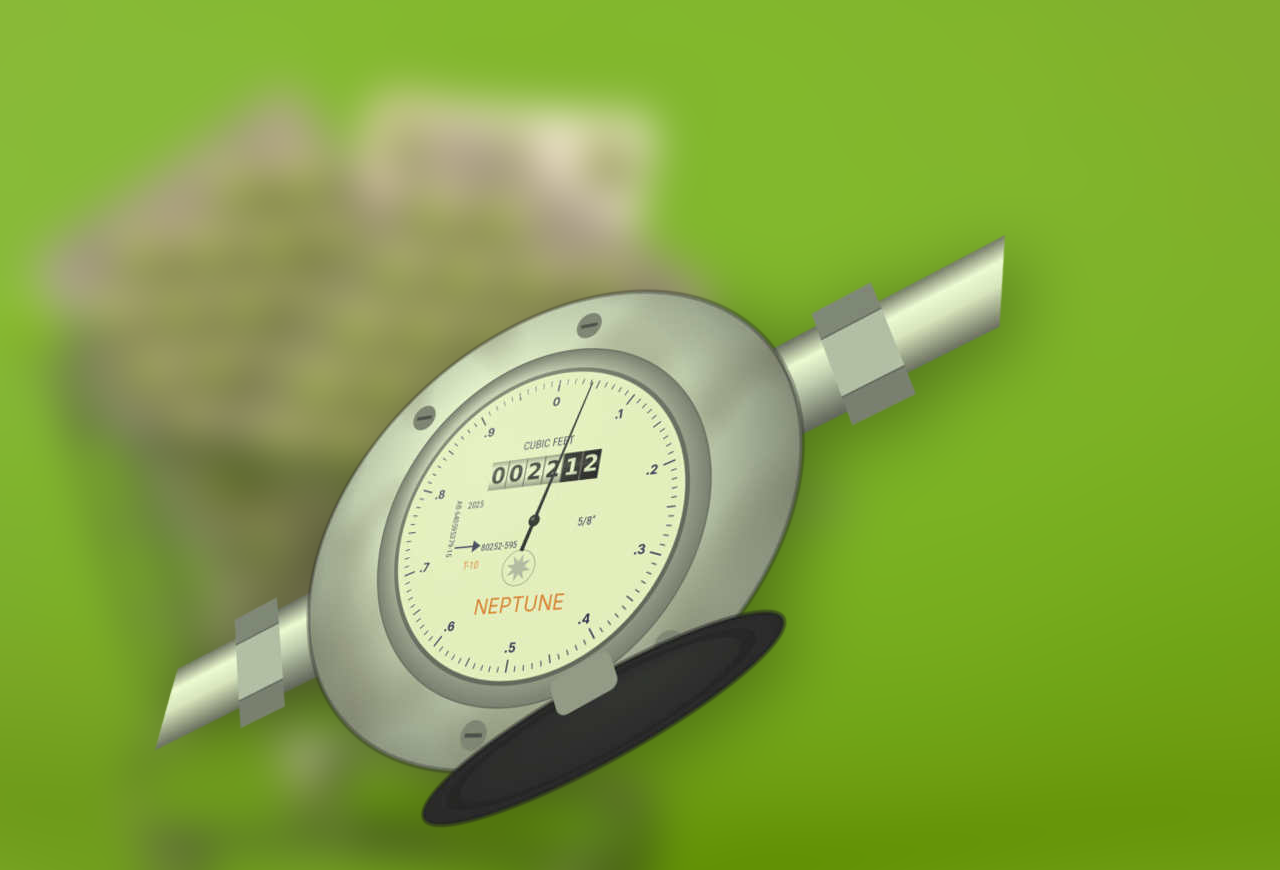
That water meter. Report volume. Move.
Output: 2212.04 ft³
